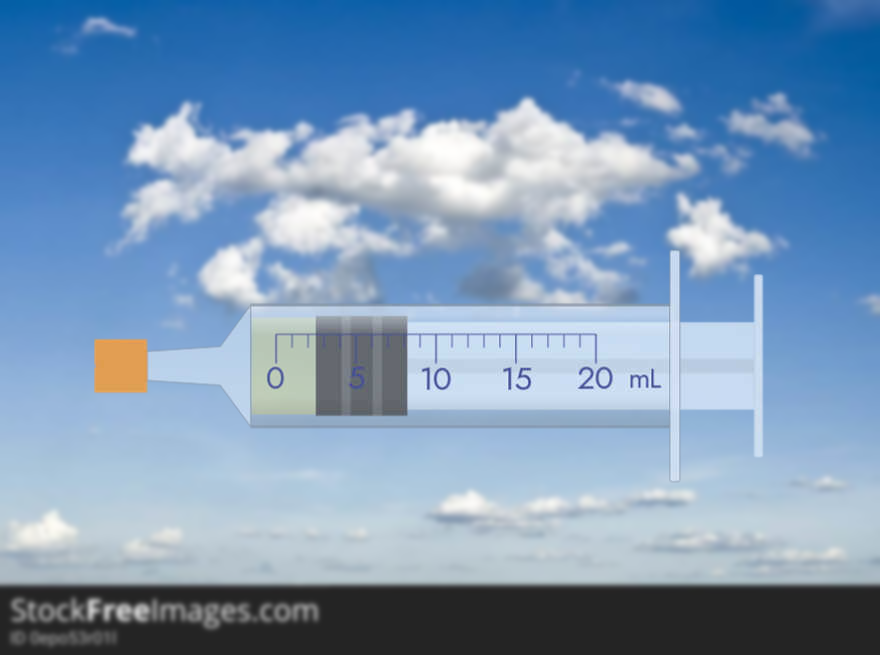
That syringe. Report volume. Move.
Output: 2.5 mL
